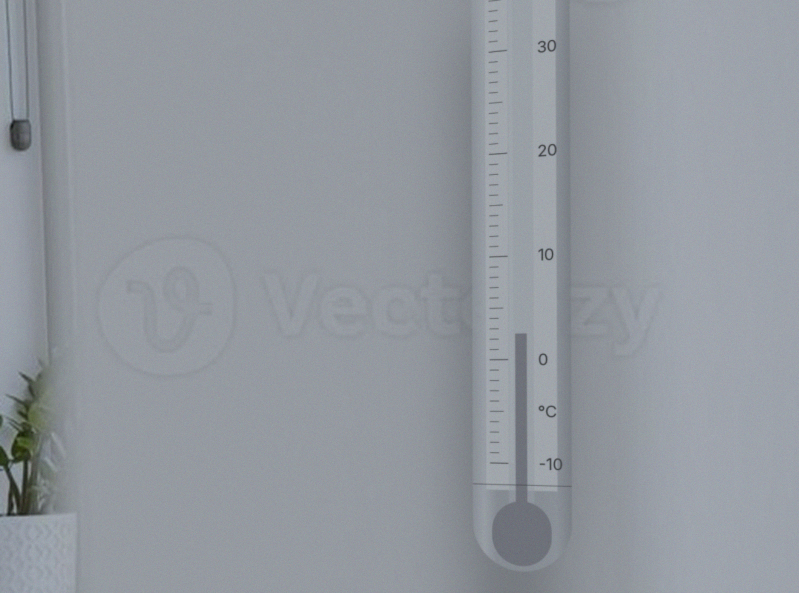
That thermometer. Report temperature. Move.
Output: 2.5 °C
